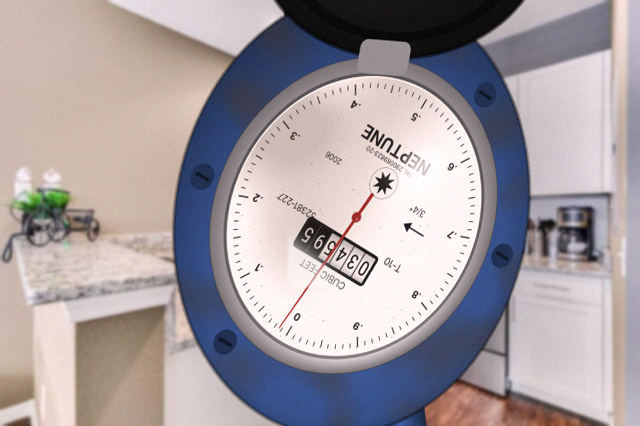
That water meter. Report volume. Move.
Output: 34595.01 ft³
